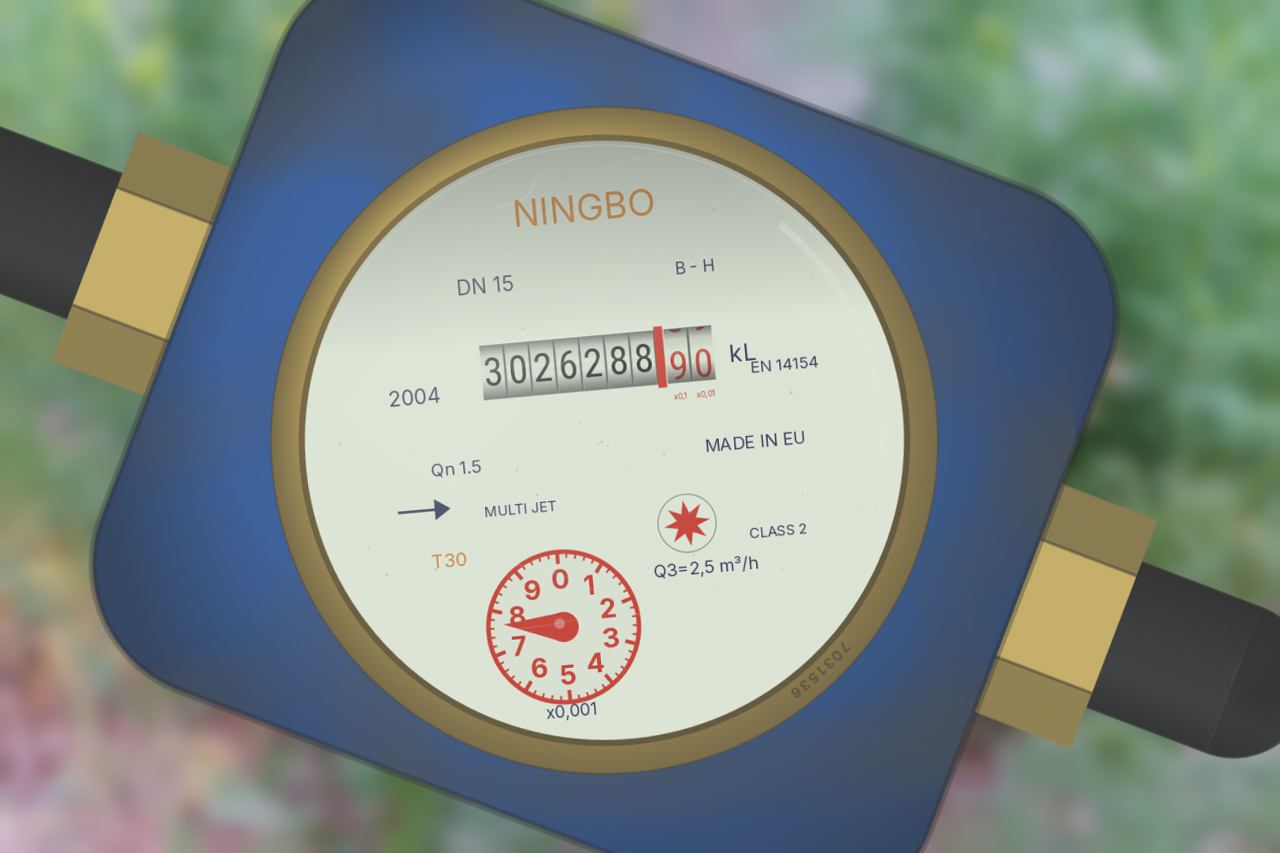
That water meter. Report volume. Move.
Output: 3026288.897 kL
